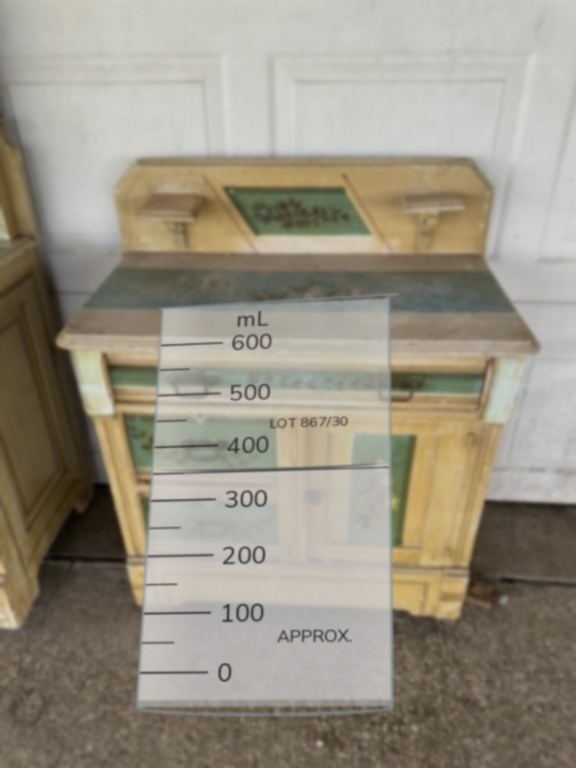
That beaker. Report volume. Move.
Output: 350 mL
